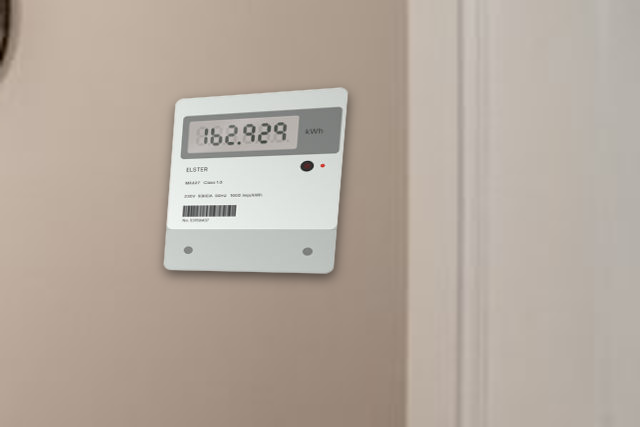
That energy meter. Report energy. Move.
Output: 162.929 kWh
